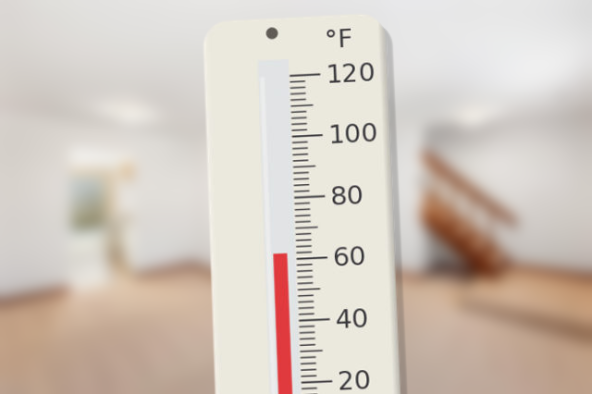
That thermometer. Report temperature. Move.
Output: 62 °F
